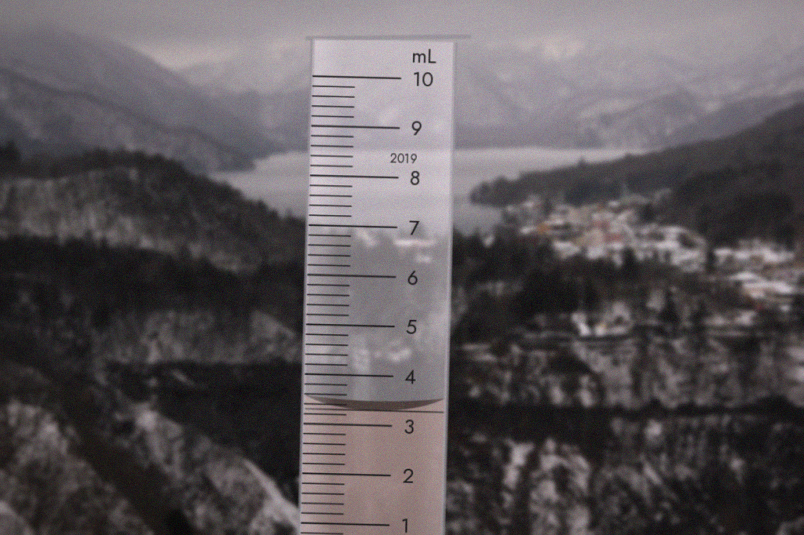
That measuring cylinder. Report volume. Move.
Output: 3.3 mL
